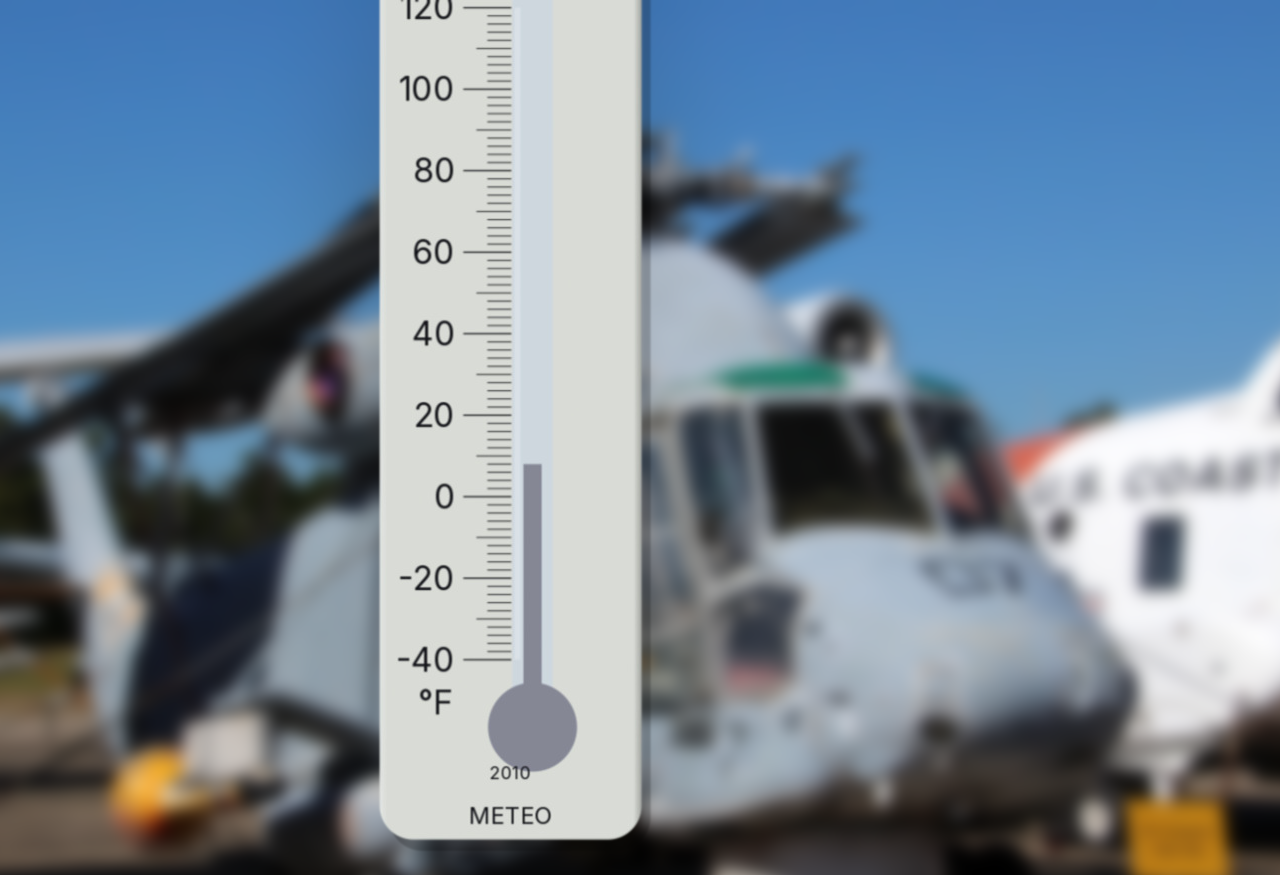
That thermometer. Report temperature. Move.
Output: 8 °F
